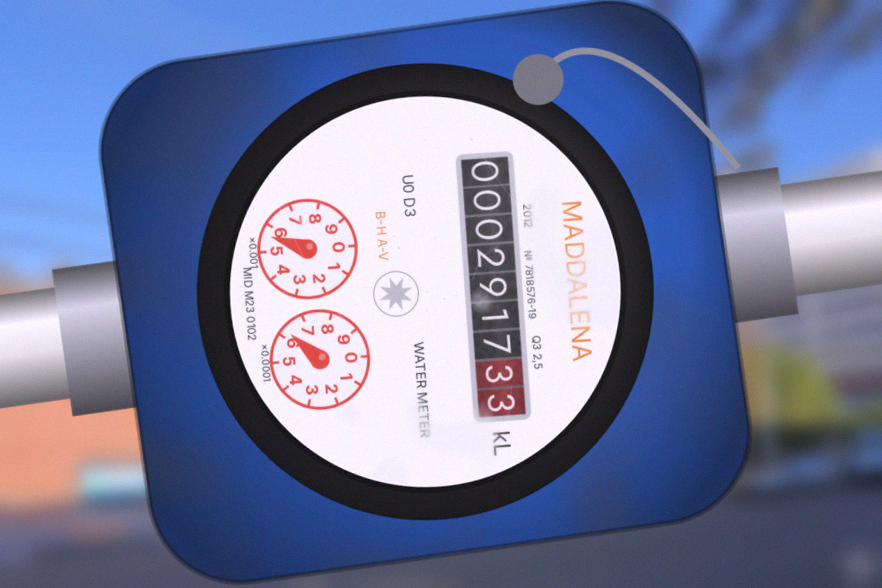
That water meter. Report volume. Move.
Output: 2917.3356 kL
